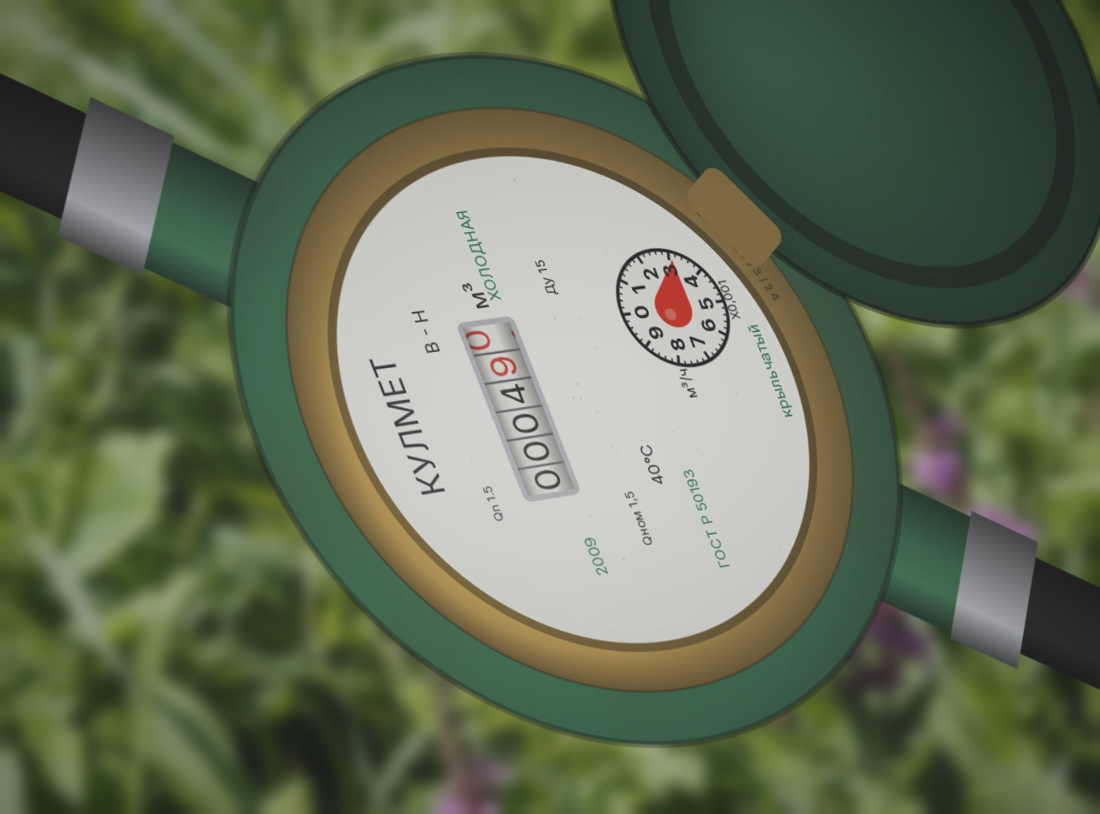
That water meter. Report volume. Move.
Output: 4.903 m³
